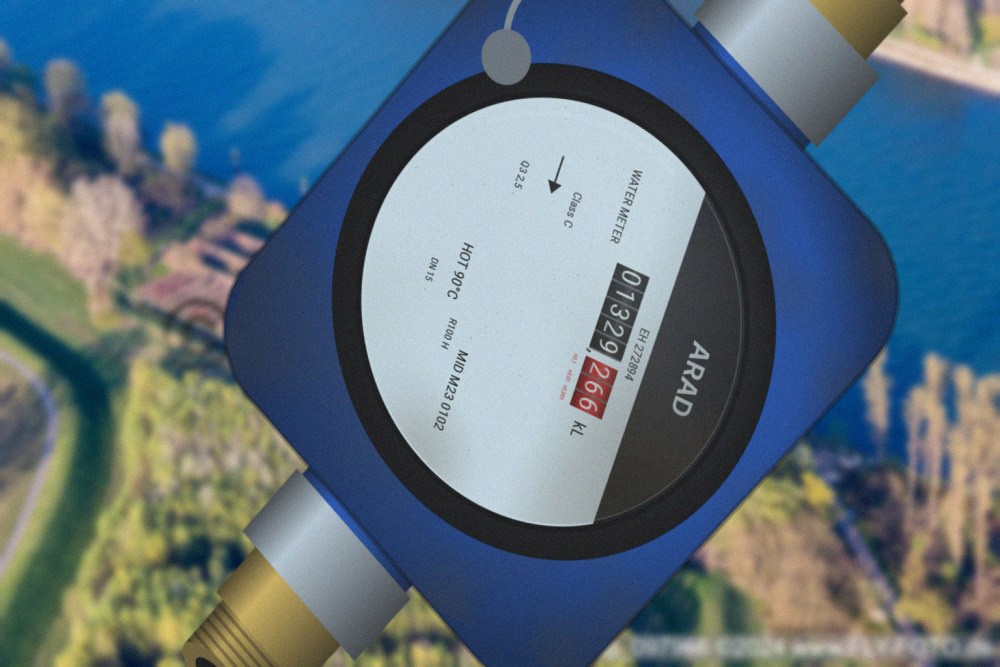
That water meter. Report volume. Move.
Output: 1329.266 kL
